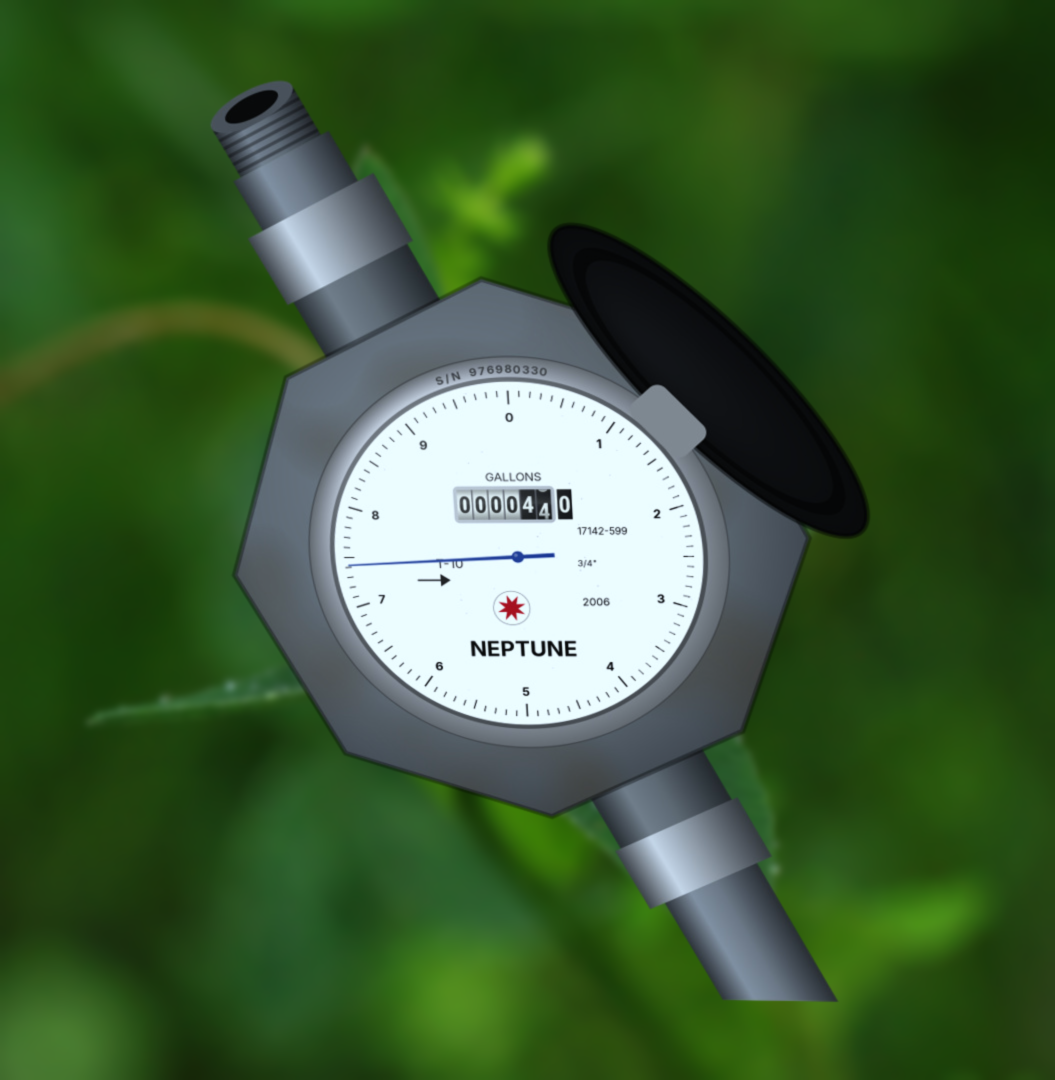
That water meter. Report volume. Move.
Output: 437.4 gal
